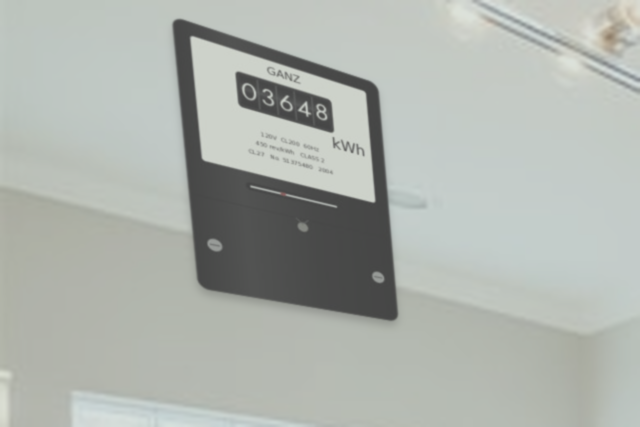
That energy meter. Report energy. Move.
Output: 3648 kWh
